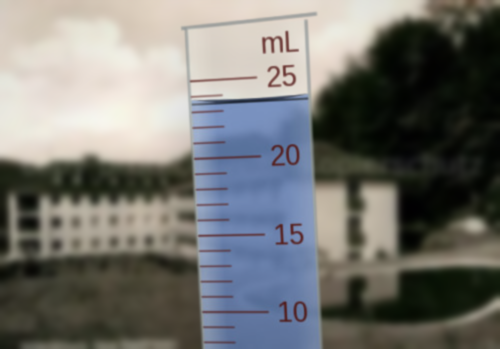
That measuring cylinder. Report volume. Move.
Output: 23.5 mL
